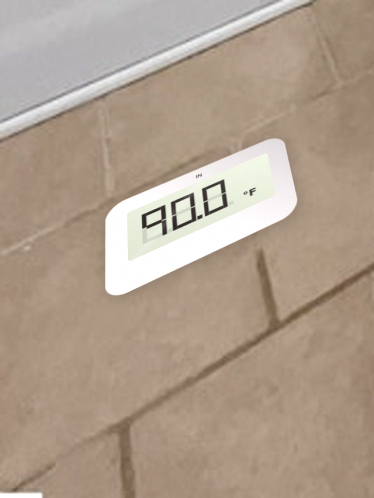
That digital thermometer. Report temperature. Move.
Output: 90.0 °F
